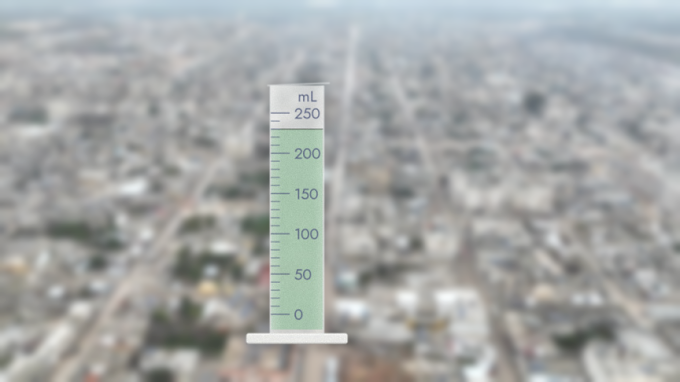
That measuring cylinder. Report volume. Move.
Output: 230 mL
